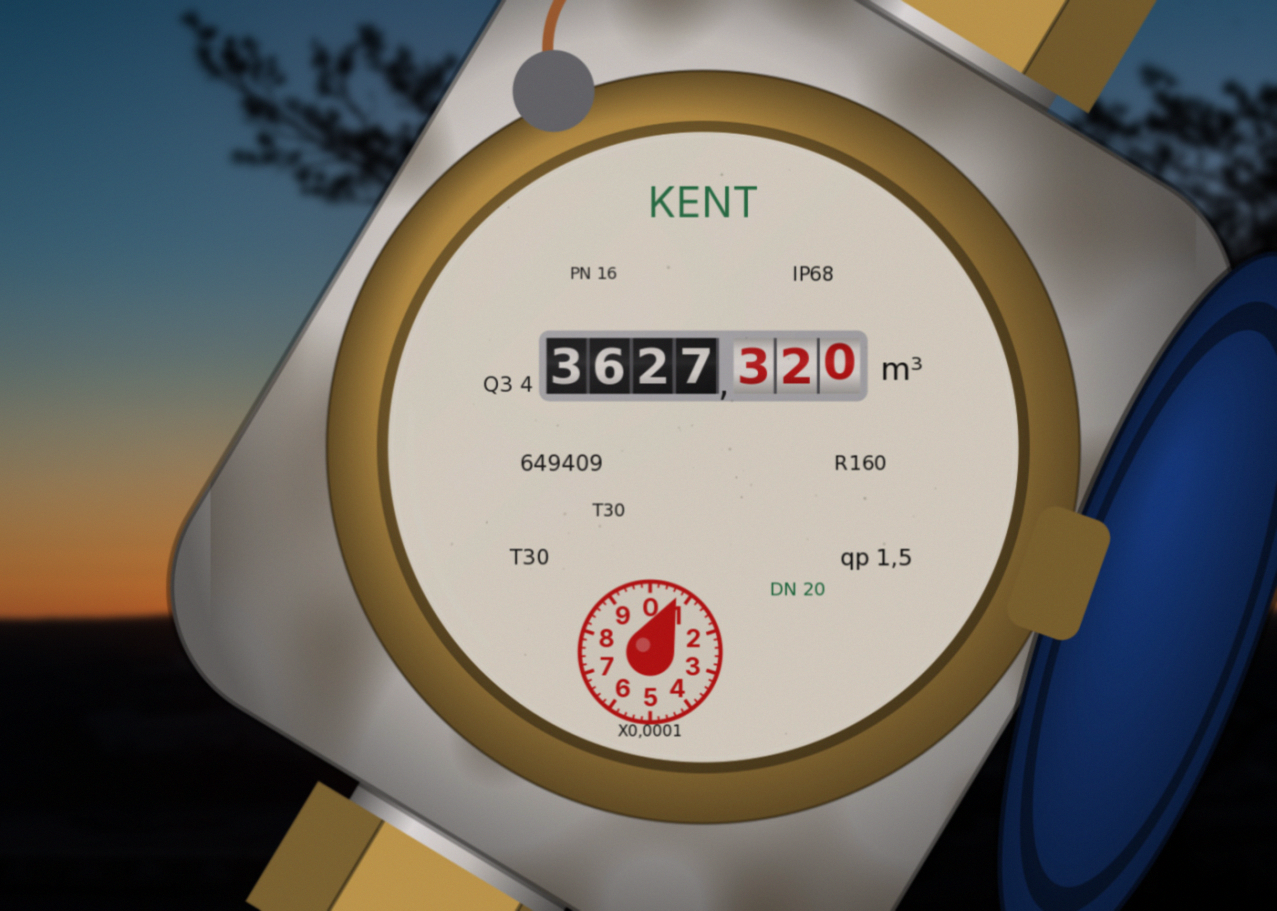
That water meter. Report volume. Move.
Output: 3627.3200 m³
